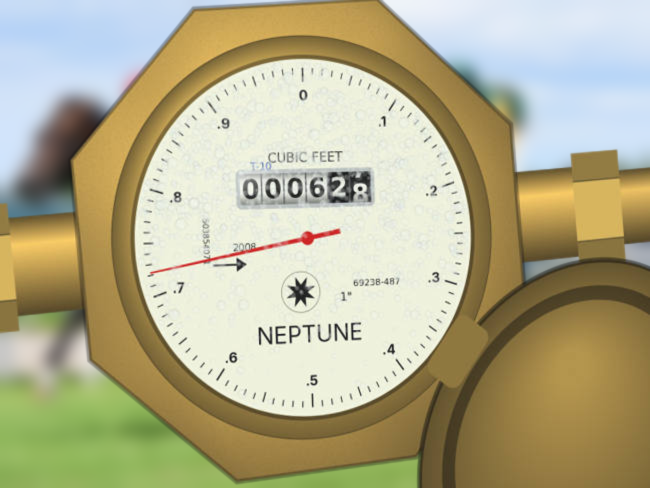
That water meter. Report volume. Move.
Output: 627.72 ft³
